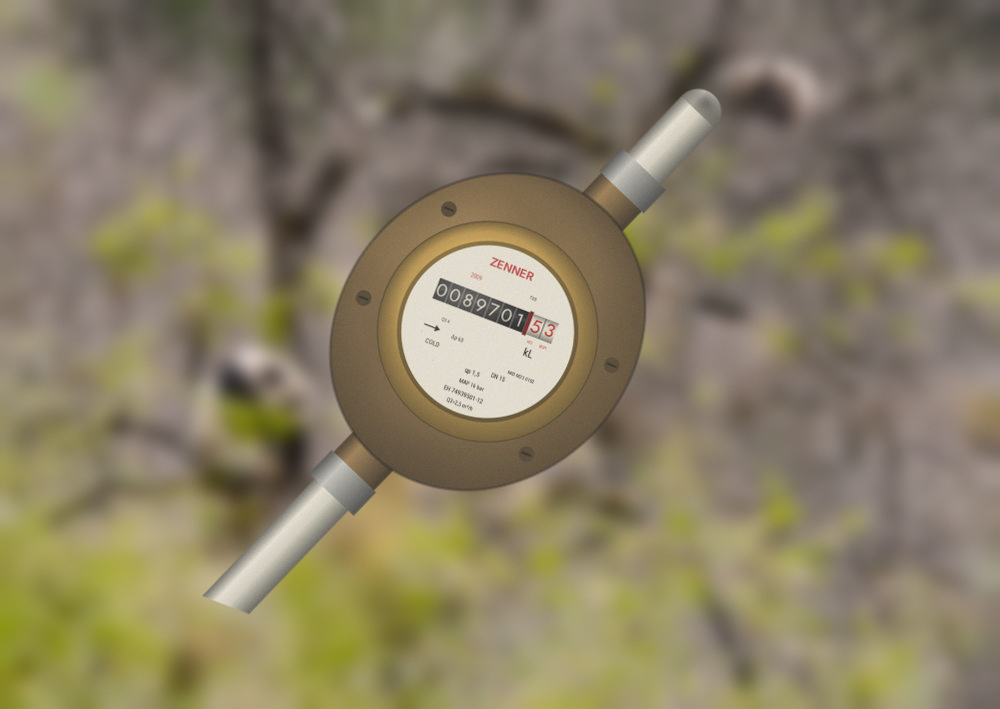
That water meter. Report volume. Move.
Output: 89701.53 kL
